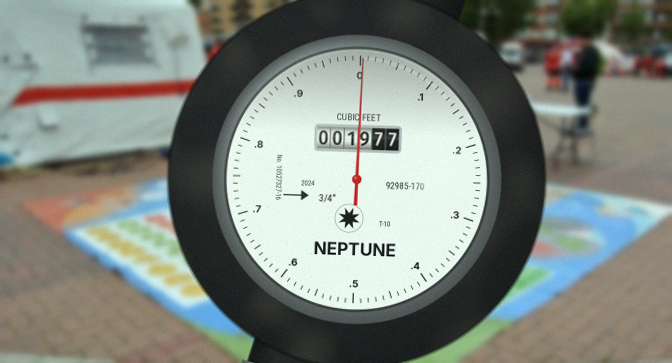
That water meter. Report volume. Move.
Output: 1977.00 ft³
